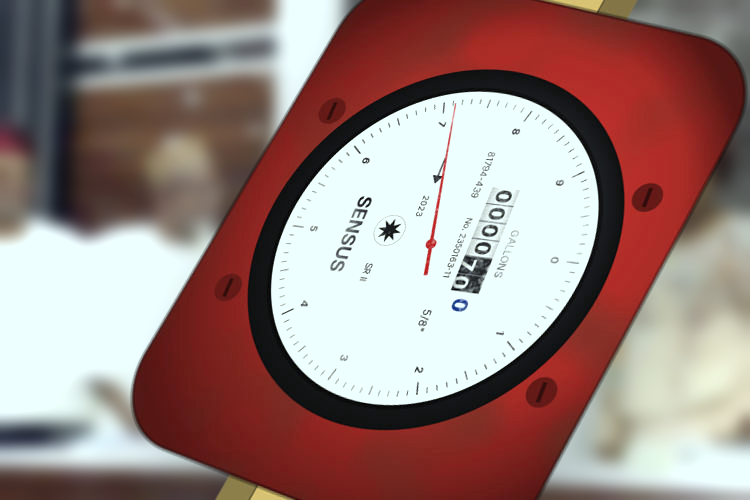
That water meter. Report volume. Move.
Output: 697.1 gal
